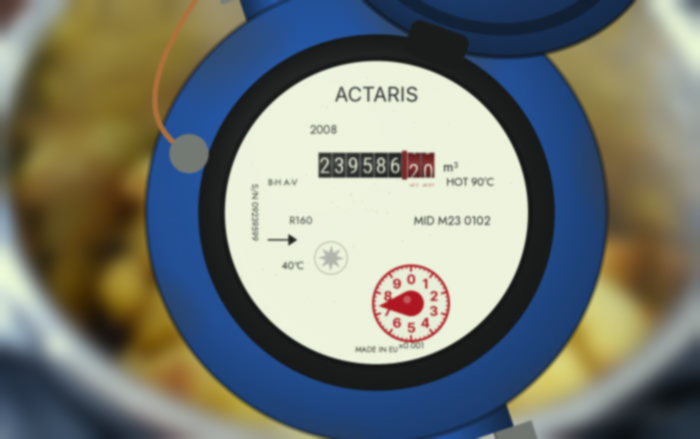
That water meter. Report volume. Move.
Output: 239586.197 m³
